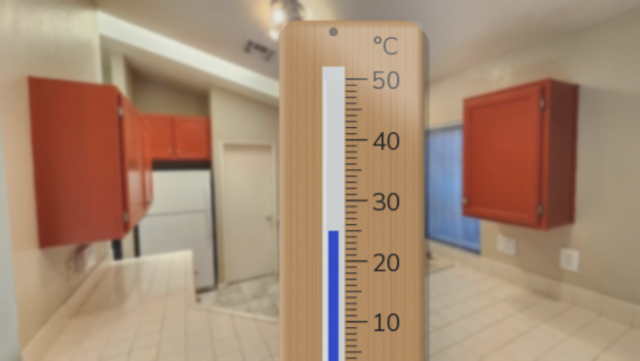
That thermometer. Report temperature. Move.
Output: 25 °C
